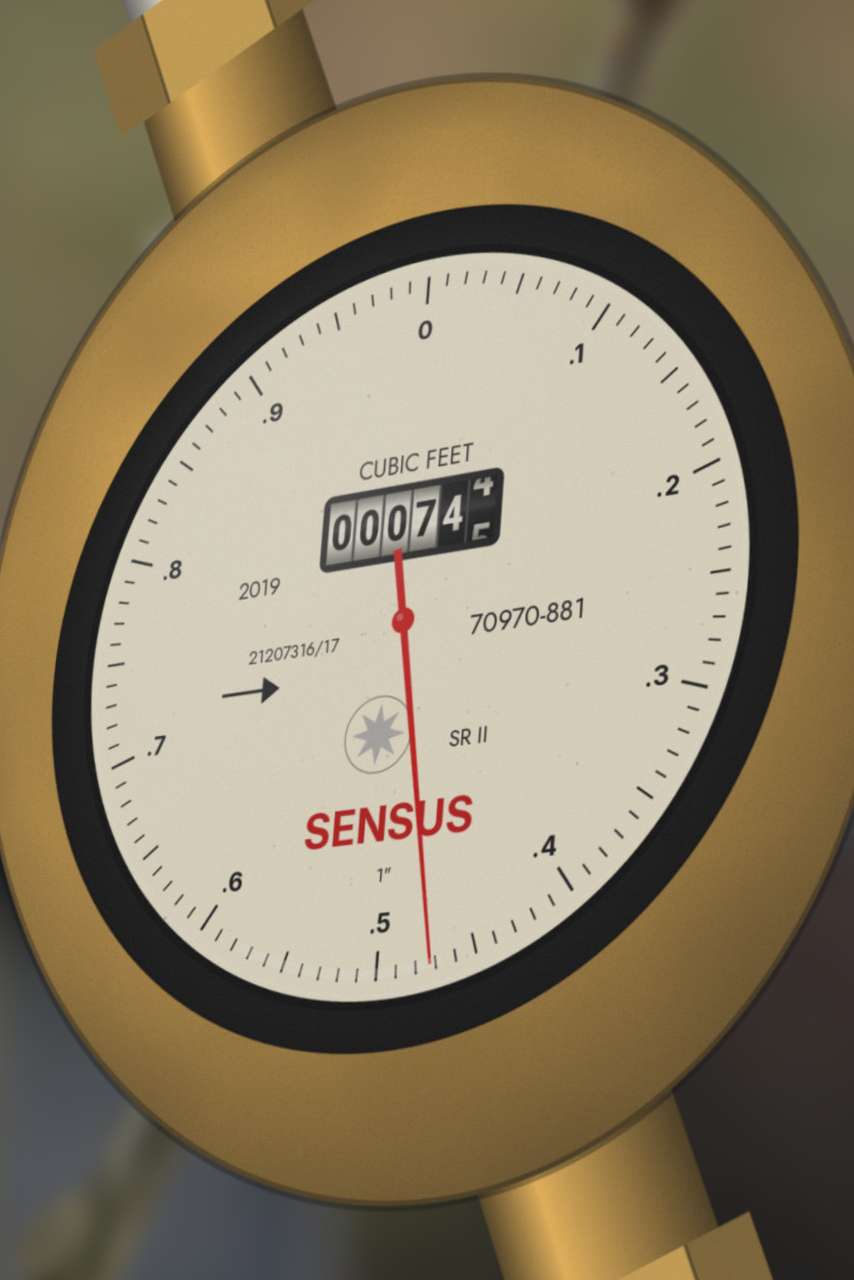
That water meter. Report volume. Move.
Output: 744.47 ft³
